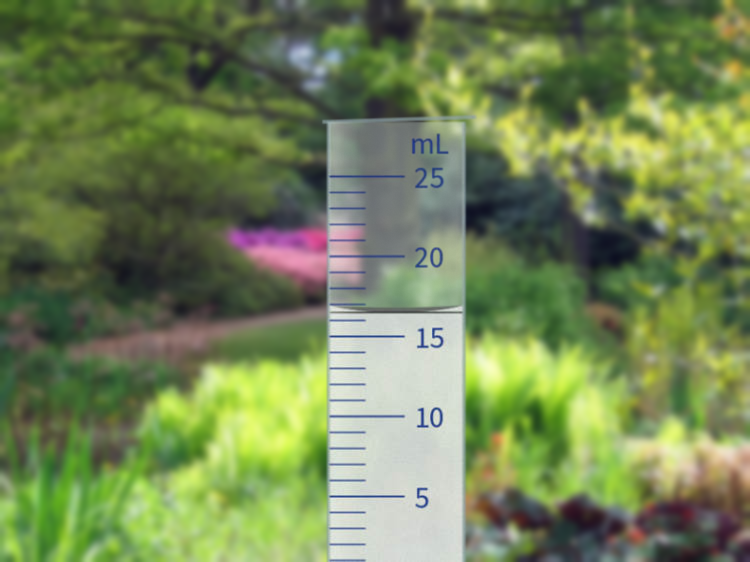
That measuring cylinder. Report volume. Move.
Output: 16.5 mL
